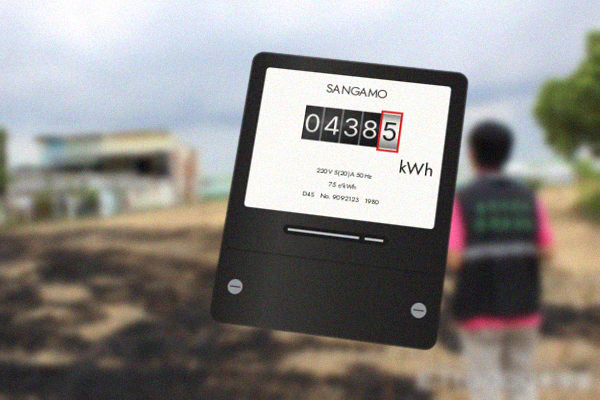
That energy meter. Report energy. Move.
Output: 438.5 kWh
